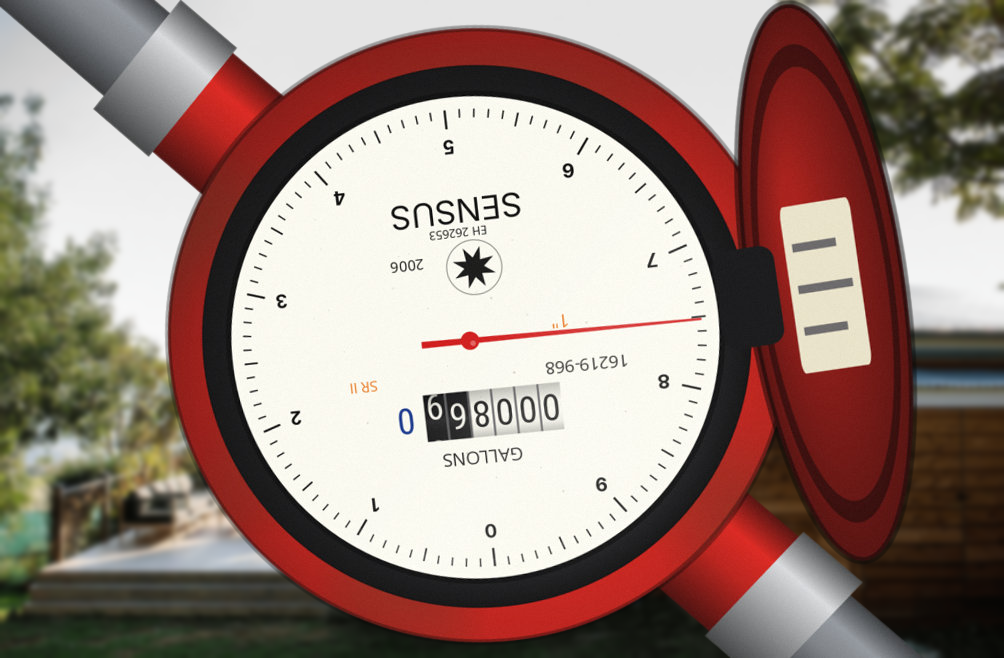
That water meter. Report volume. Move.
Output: 8687.5 gal
